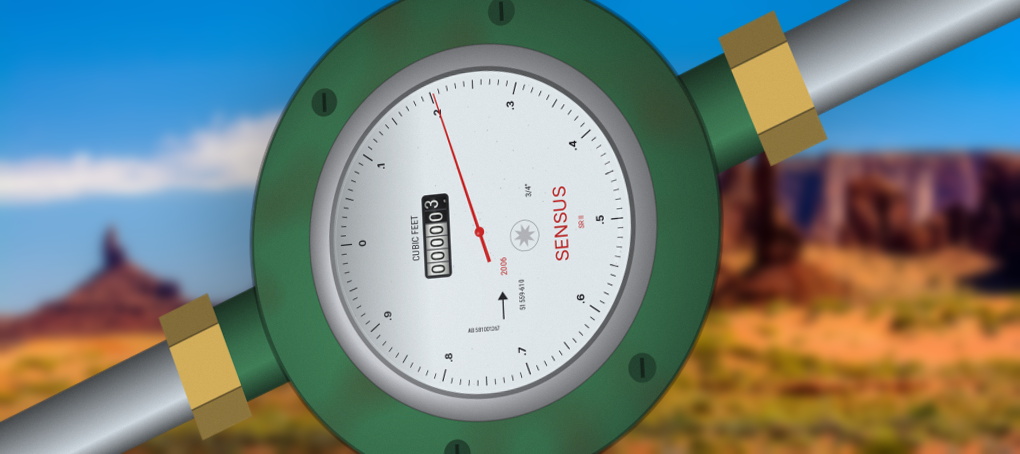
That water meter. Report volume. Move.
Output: 3.20 ft³
